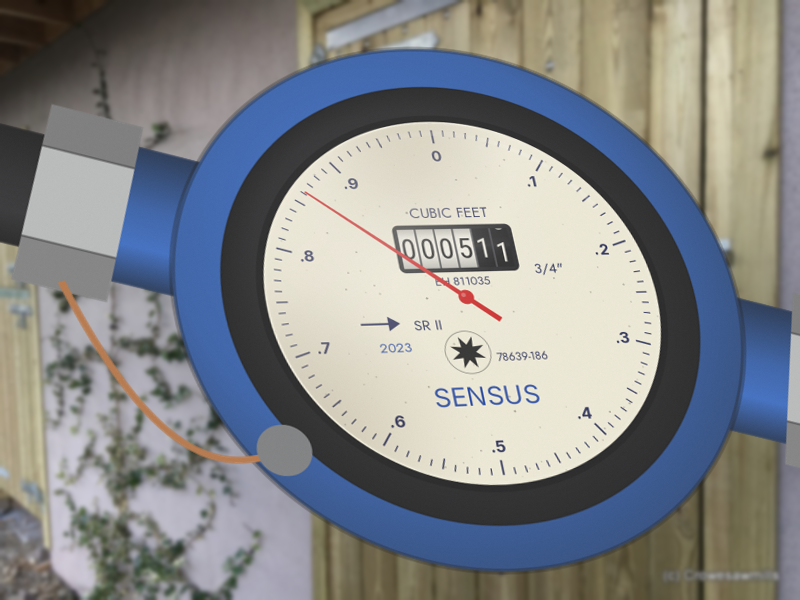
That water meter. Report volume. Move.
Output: 510.86 ft³
